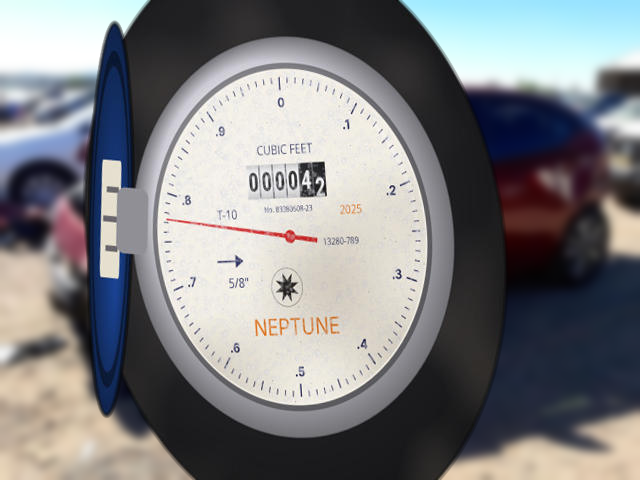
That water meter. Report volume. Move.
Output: 41.77 ft³
